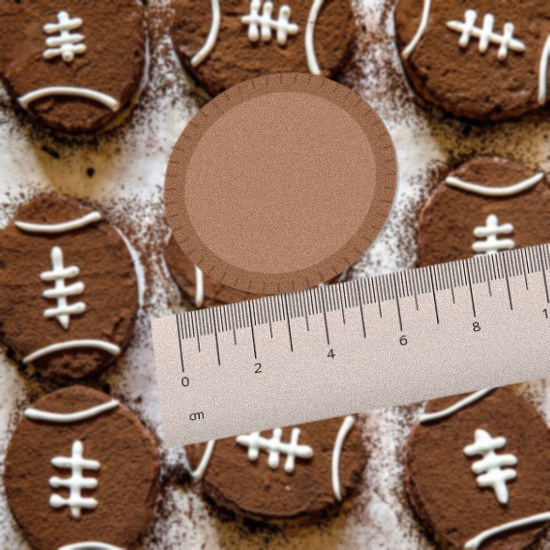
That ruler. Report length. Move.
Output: 6.5 cm
